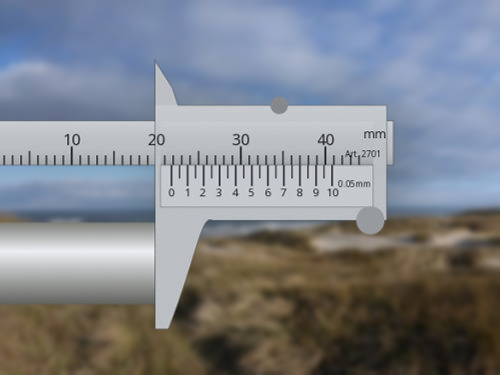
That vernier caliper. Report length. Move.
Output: 21.8 mm
